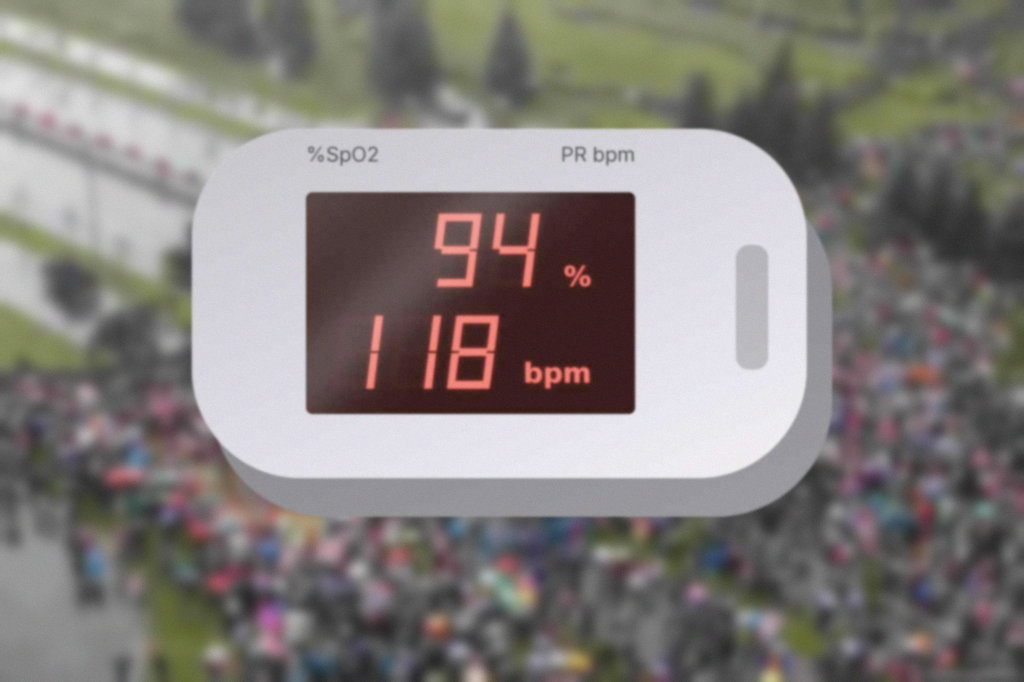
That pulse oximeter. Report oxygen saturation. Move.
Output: 94 %
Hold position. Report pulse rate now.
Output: 118 bpm
